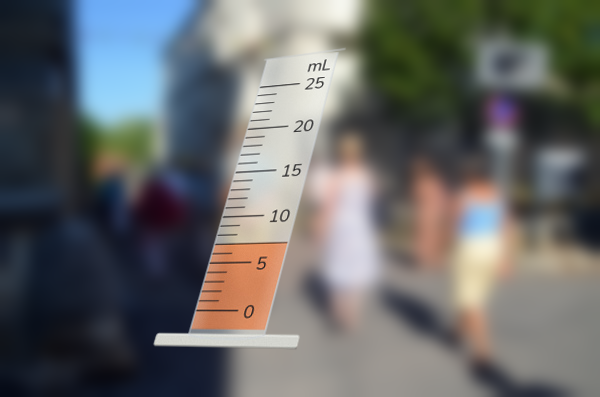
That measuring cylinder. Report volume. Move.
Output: 7 mL
